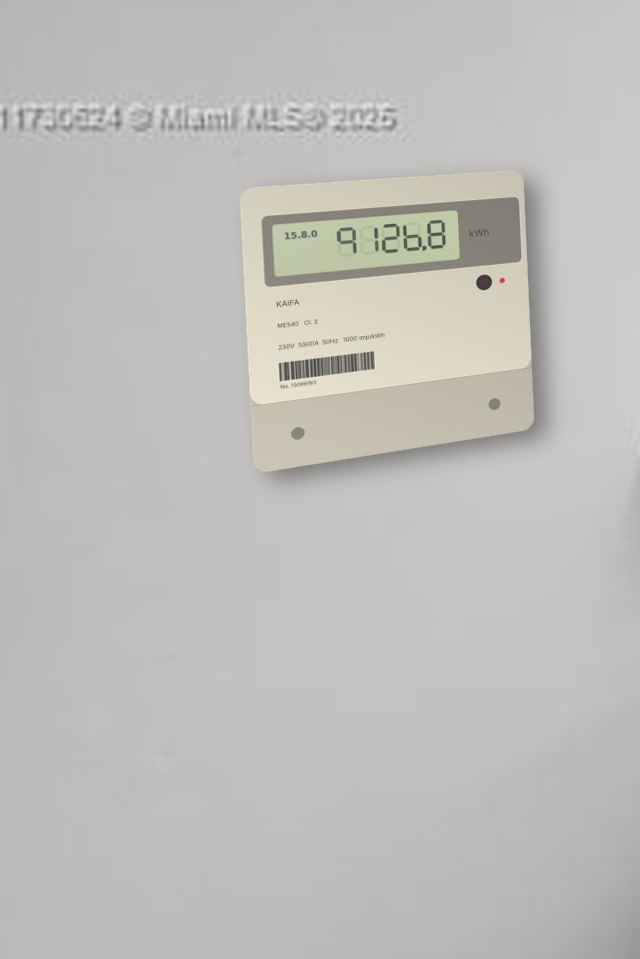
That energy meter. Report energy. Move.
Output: 9126.8 kWh
